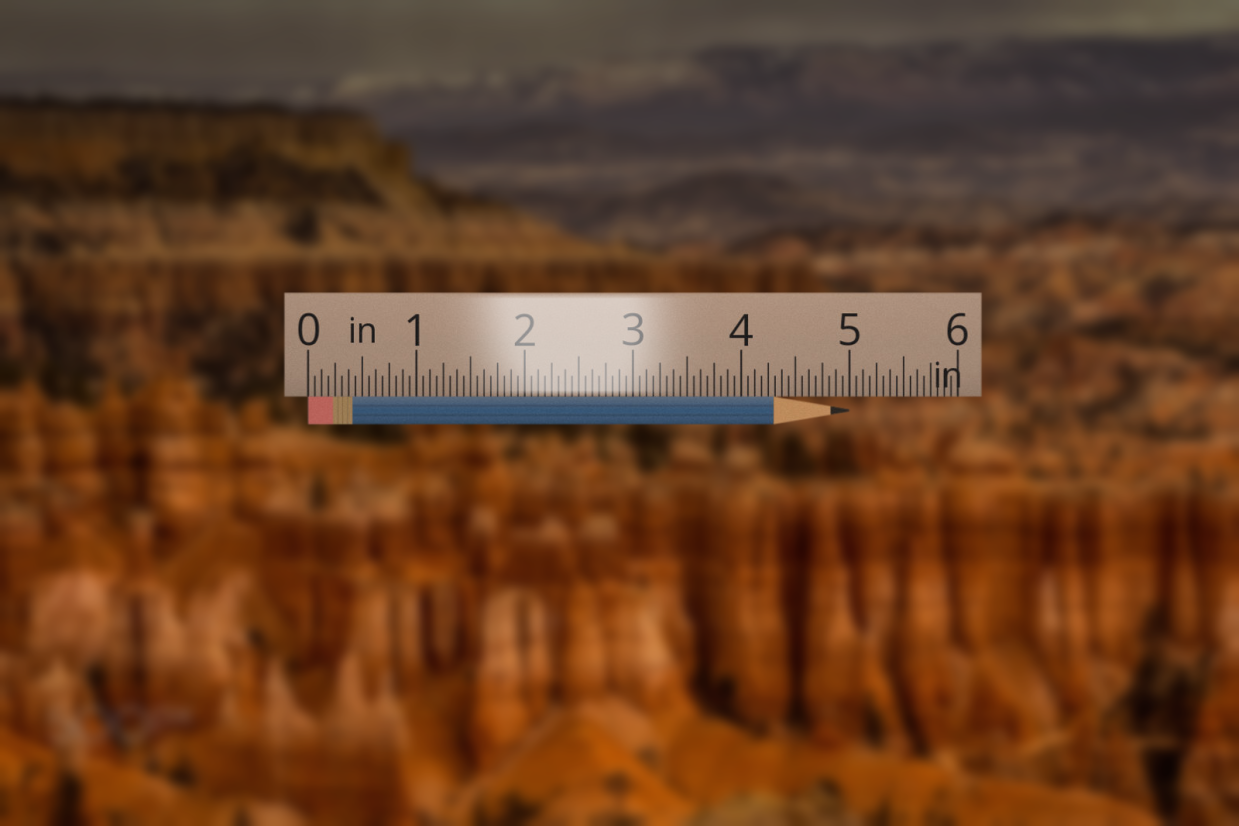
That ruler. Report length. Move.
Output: 5 in
